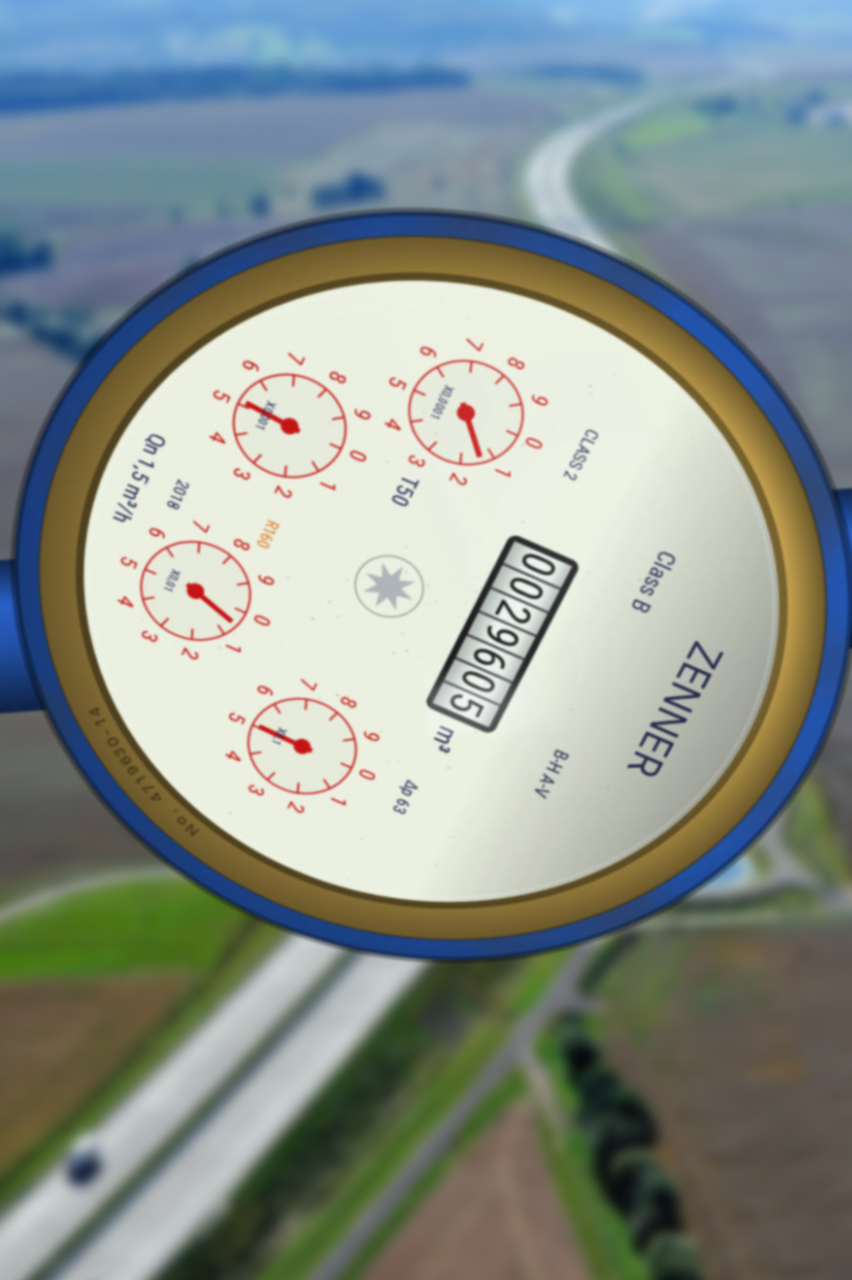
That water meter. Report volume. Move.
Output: 29605.5051 m³
